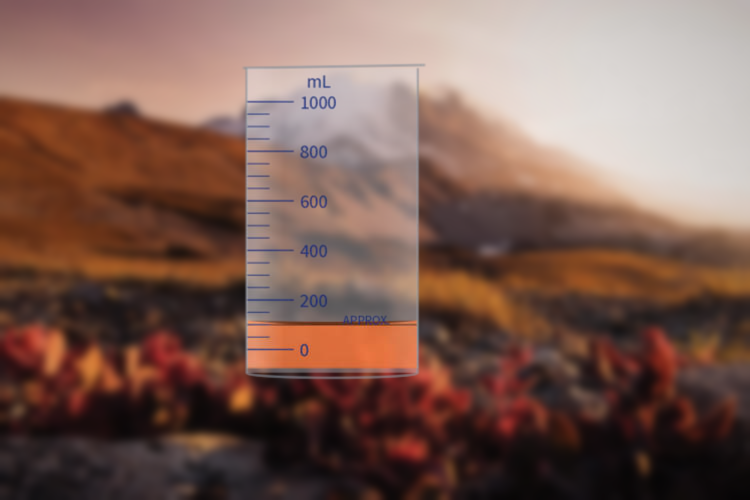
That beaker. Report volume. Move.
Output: 100 mL
